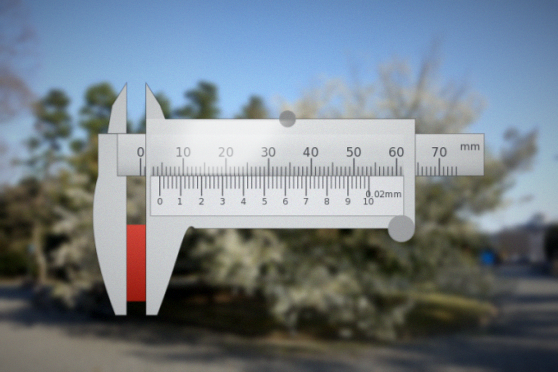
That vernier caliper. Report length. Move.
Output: 4.5 mm
